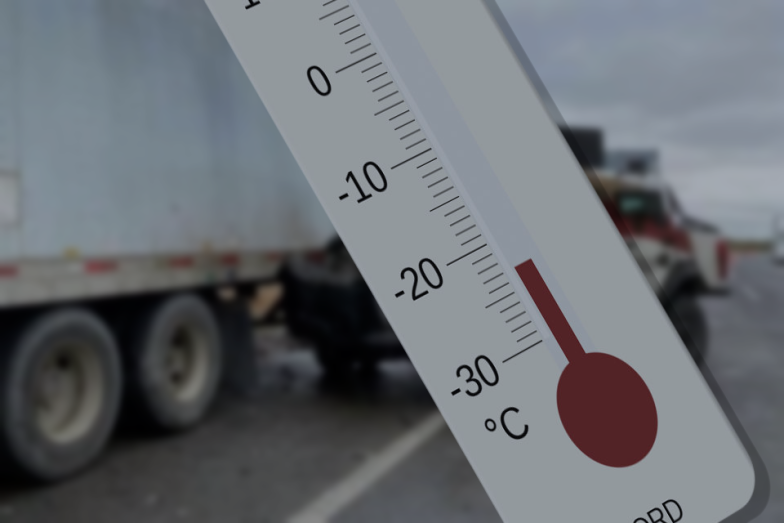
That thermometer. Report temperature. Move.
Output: -23 °C
